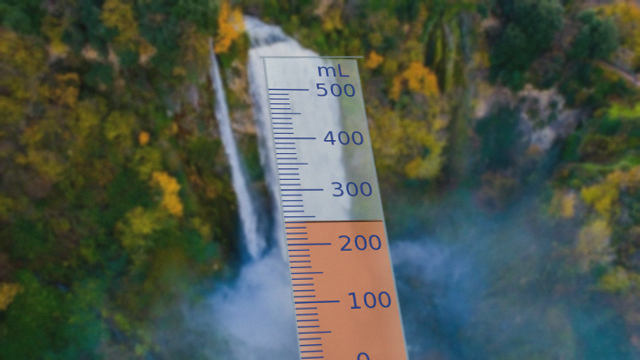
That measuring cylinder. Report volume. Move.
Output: 240 mL
